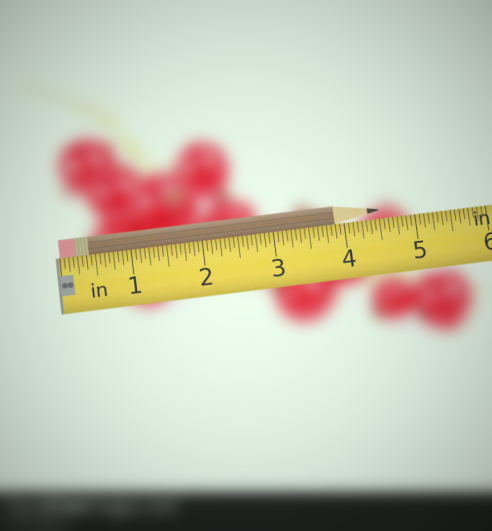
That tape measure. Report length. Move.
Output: 4.5 in
